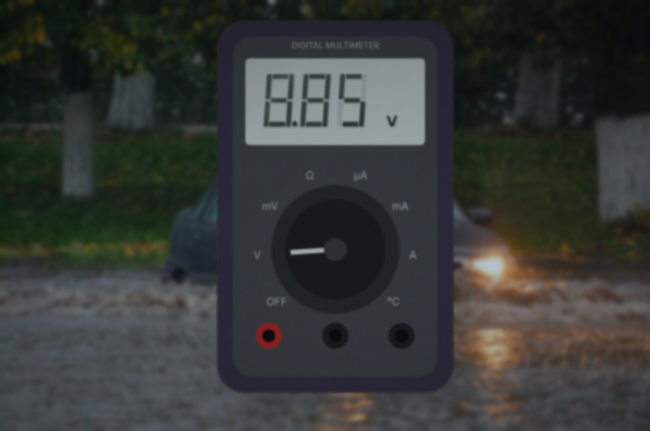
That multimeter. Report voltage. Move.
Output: 8.85 V
